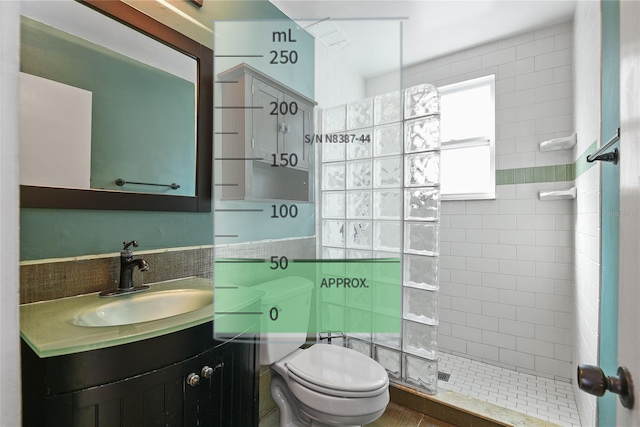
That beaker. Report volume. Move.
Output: 50 mL
